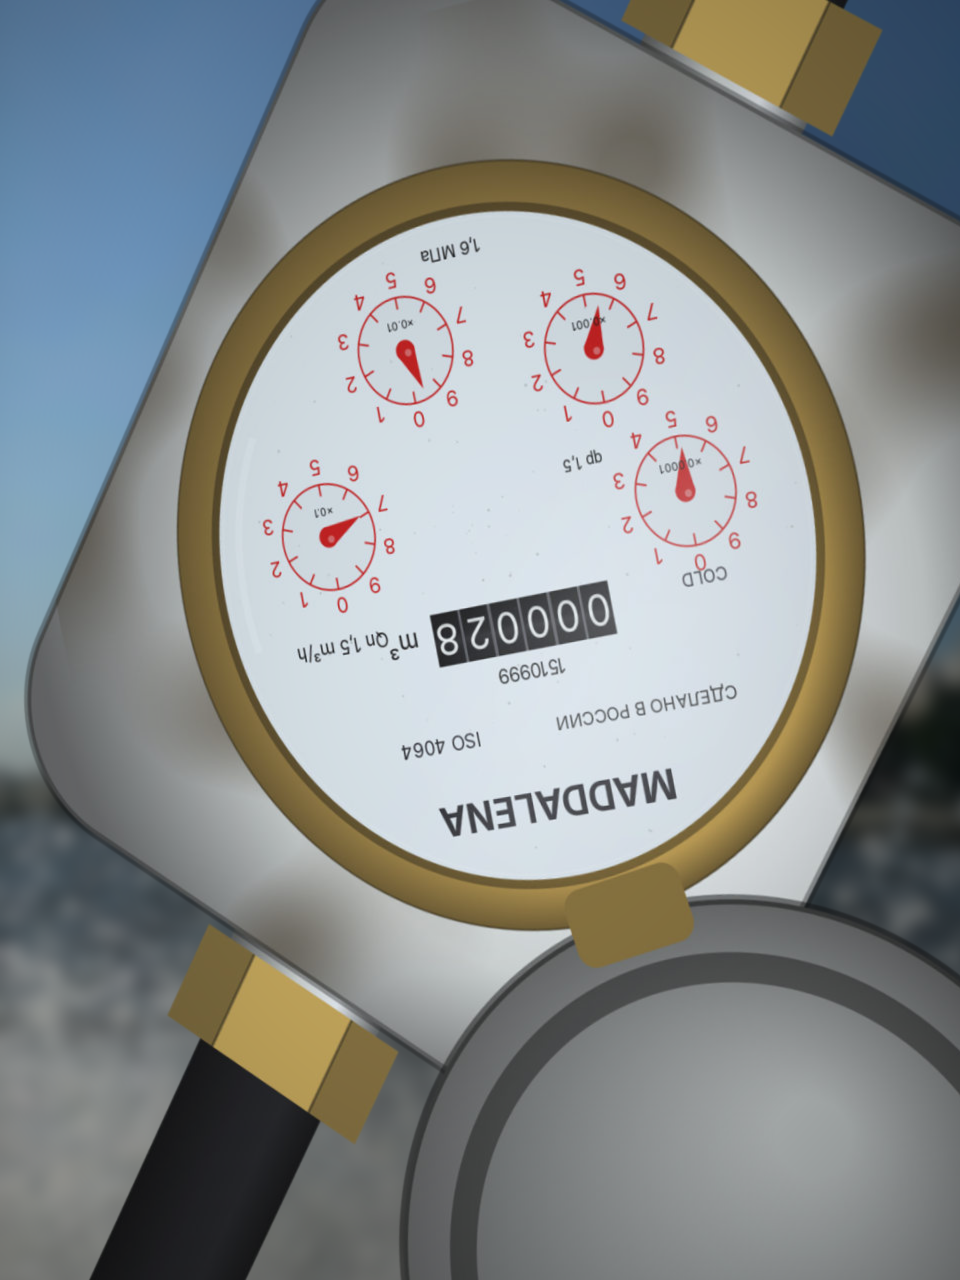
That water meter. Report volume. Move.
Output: 28.6955 m³
